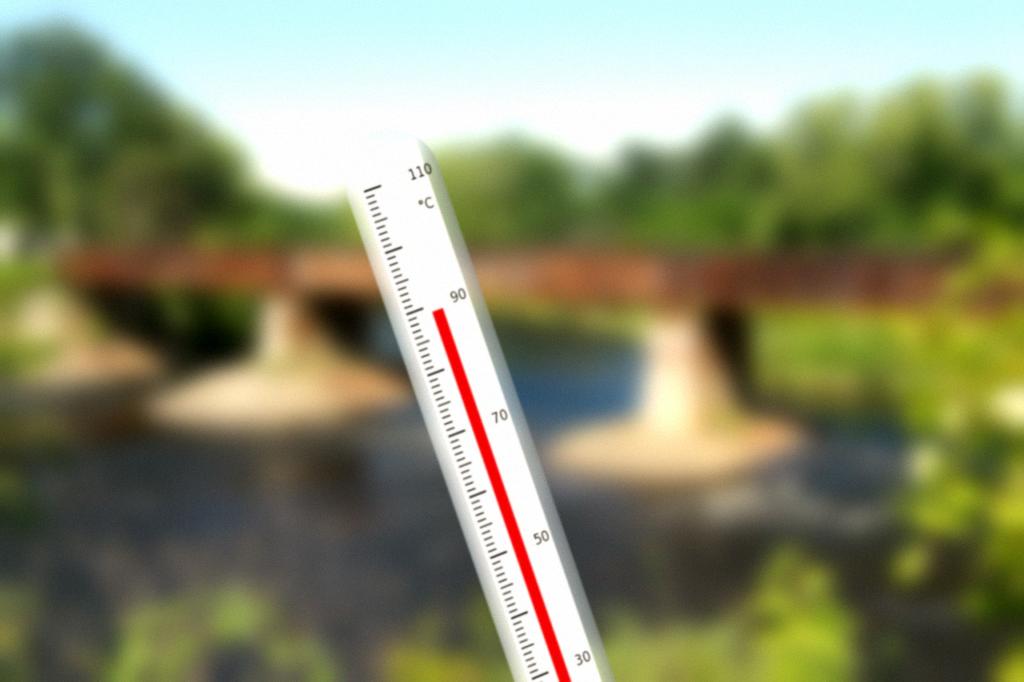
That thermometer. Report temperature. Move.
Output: 89 °C
